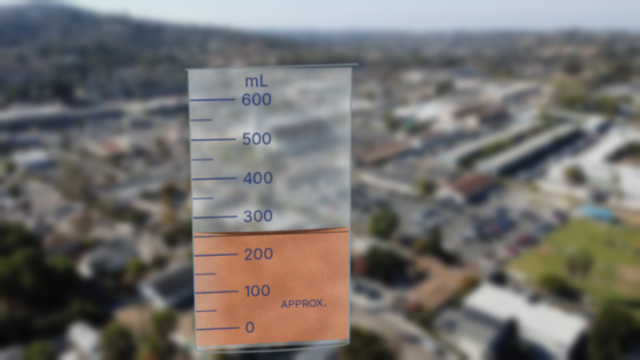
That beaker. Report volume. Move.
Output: 250 mL
